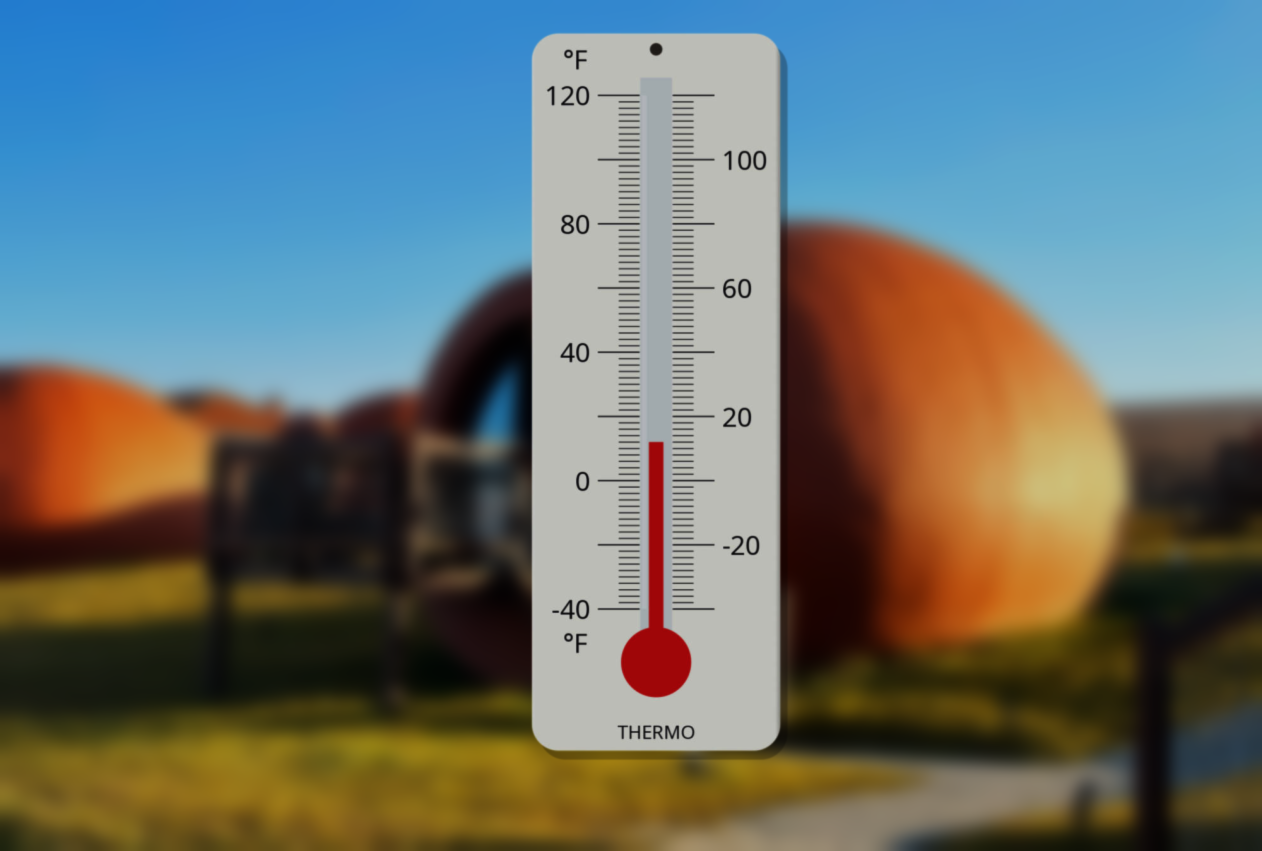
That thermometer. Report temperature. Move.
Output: 12 °F
